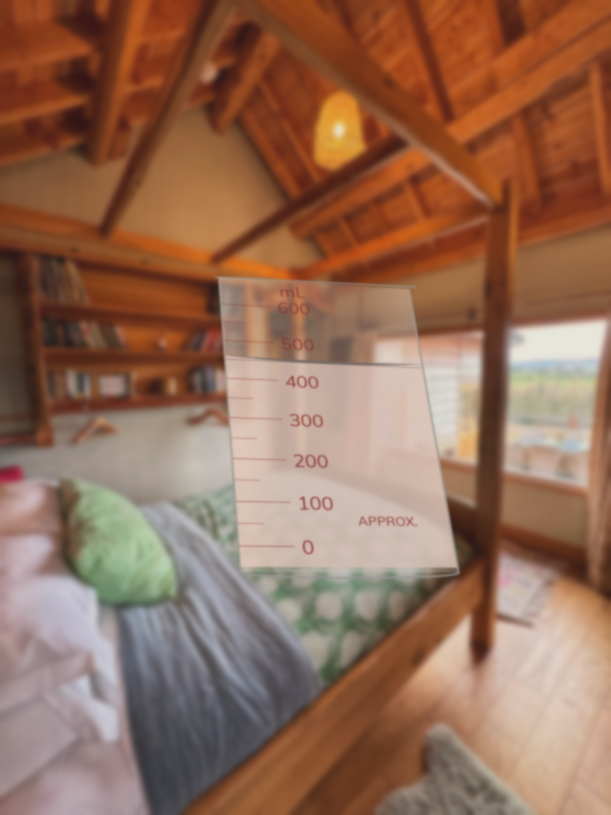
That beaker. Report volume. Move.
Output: 450 mL
